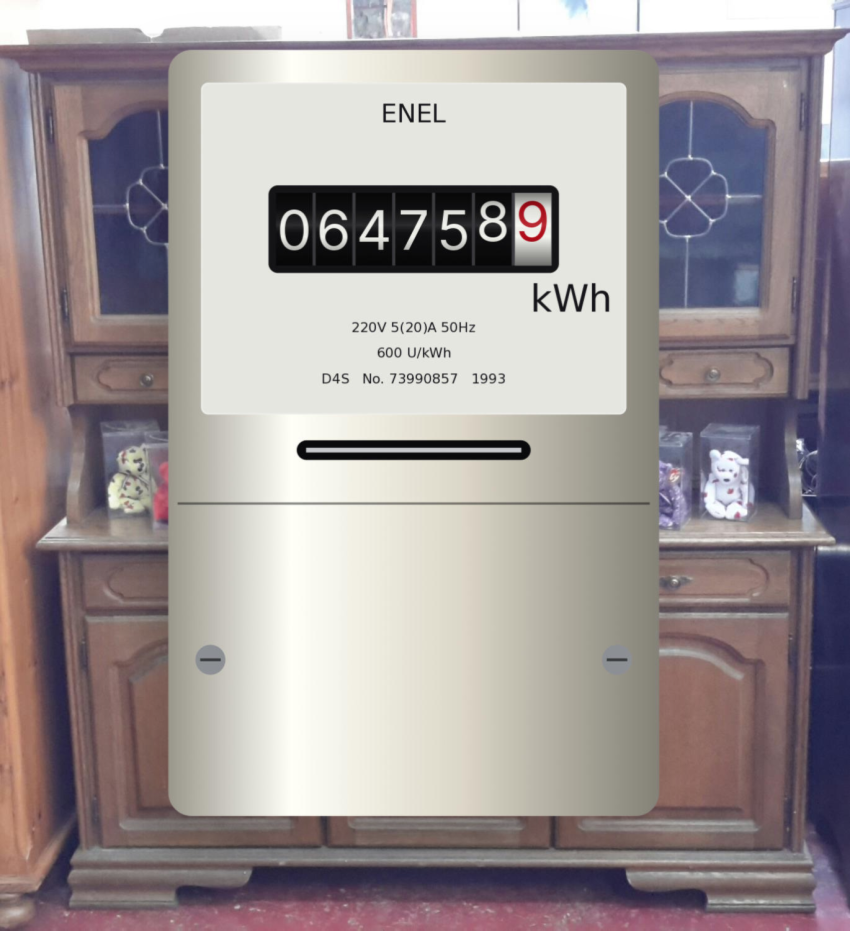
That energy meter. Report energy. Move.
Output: 64758.9 kWh
